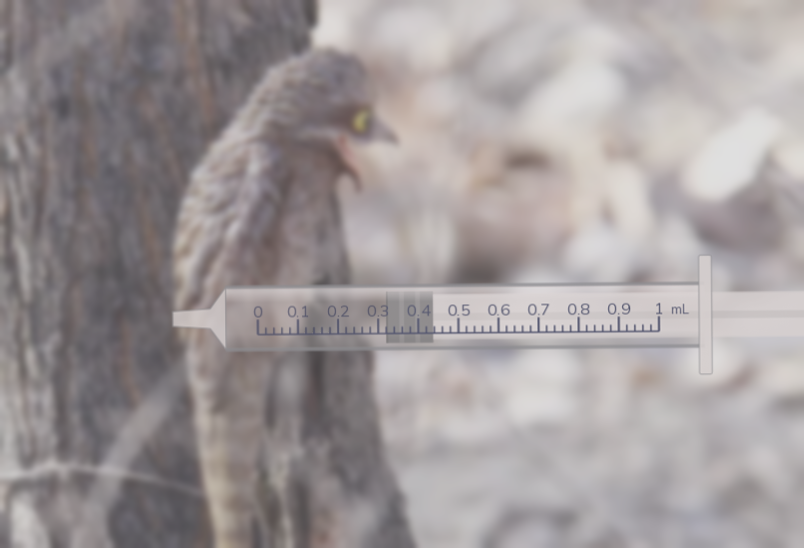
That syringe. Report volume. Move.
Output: 0.32 mL
